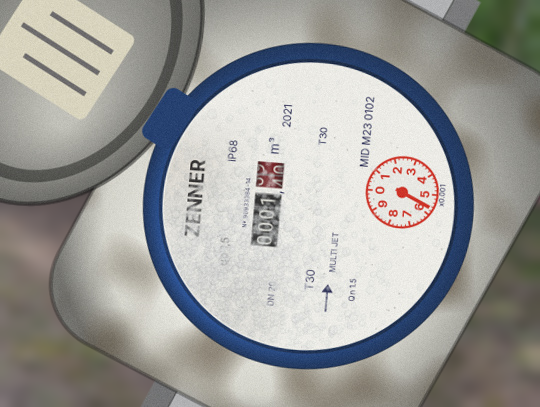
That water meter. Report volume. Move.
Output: 1.395 m³
